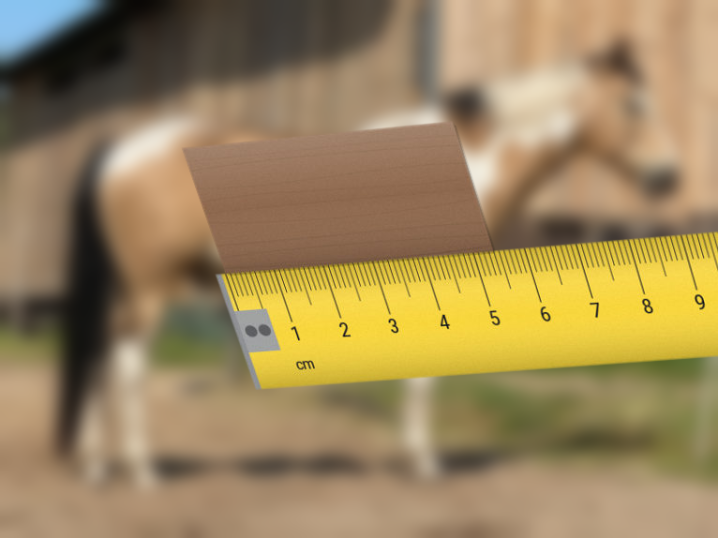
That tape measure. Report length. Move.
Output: 5.4 cm
